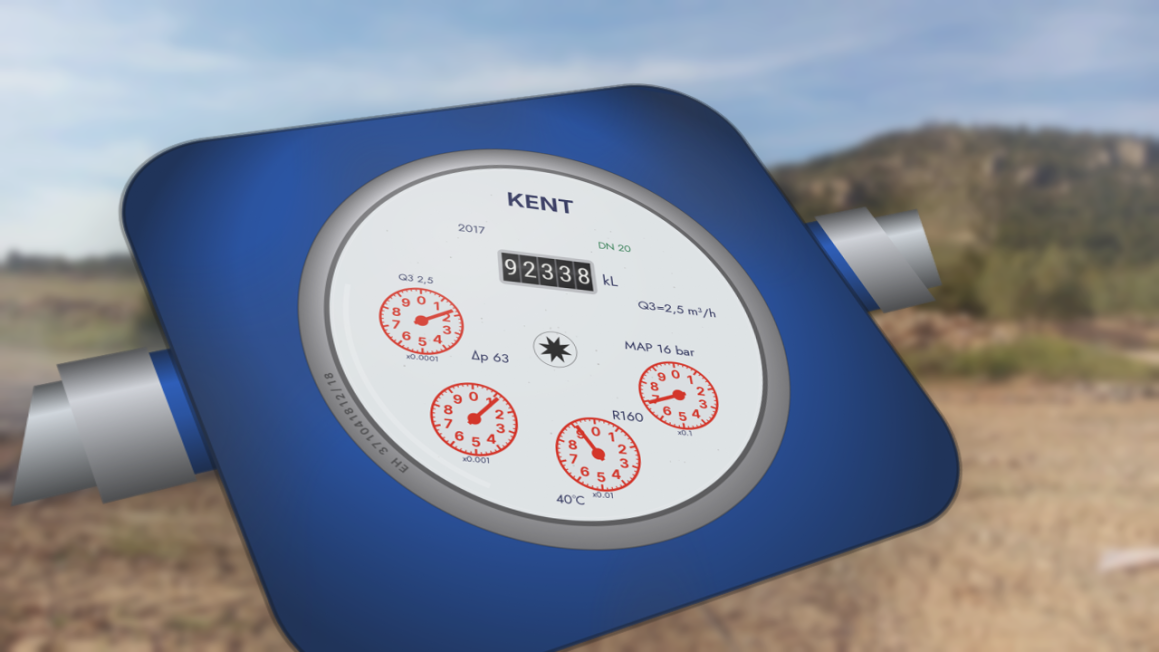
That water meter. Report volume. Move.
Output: 92338.6911 kL
